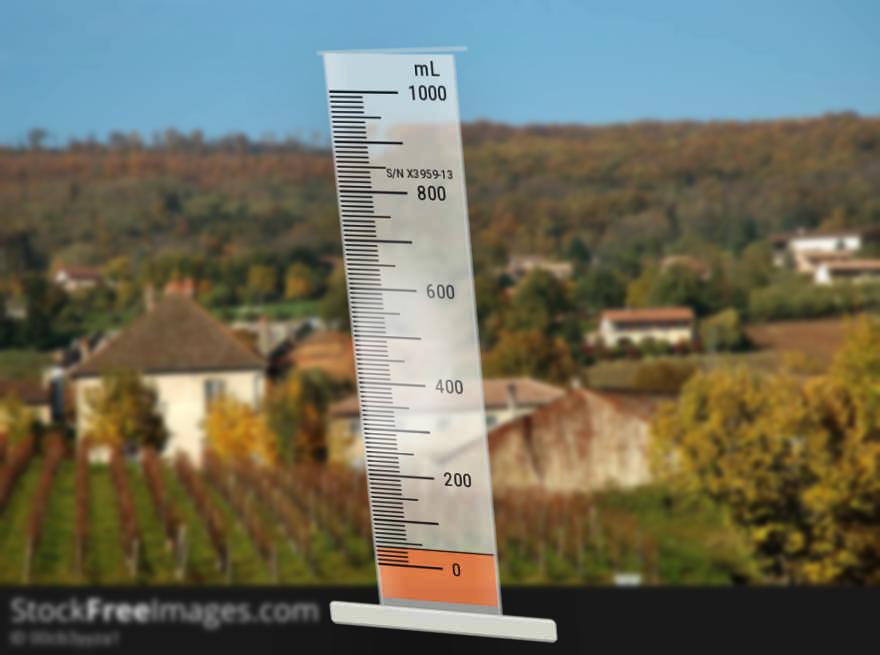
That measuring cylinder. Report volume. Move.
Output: 40 mL
